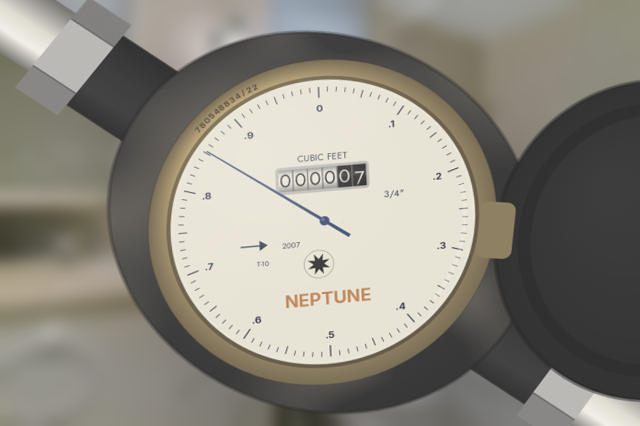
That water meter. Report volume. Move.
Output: 6.85 ft³
